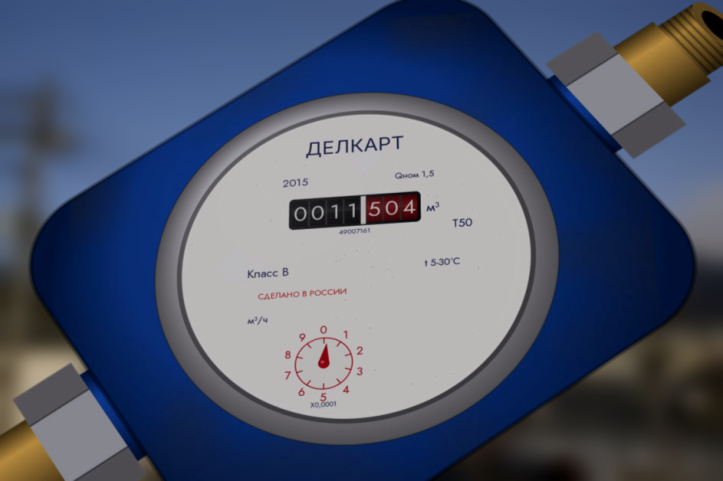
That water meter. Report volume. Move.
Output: 11.5040 m³
